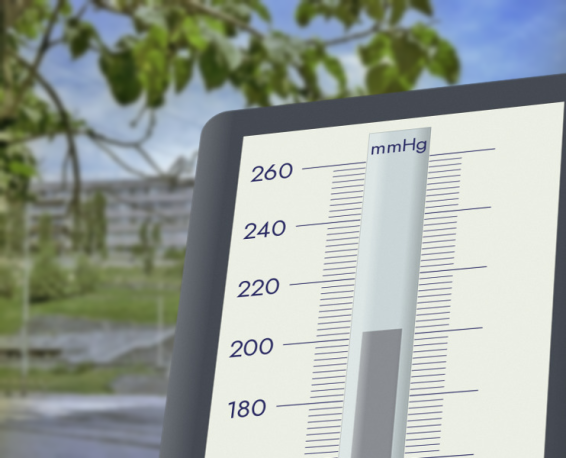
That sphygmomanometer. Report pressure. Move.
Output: 202 mmHg
